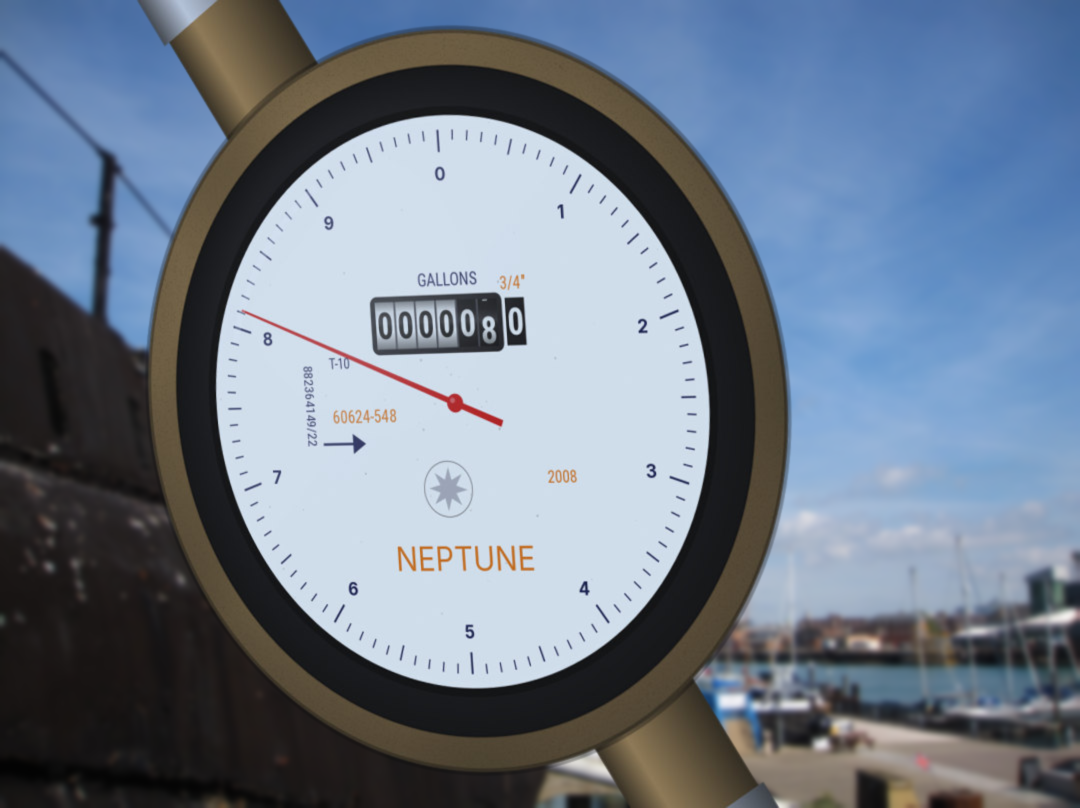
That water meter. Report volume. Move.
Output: 78.1 gal
